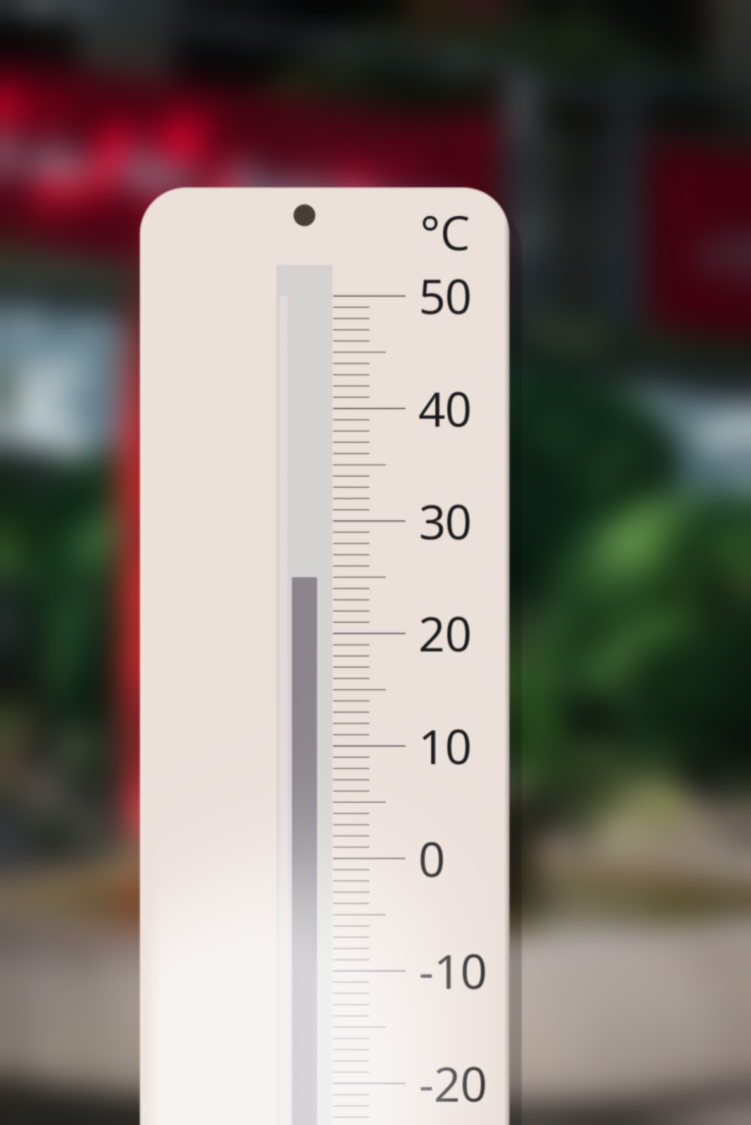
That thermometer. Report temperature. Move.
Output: 25 °C
